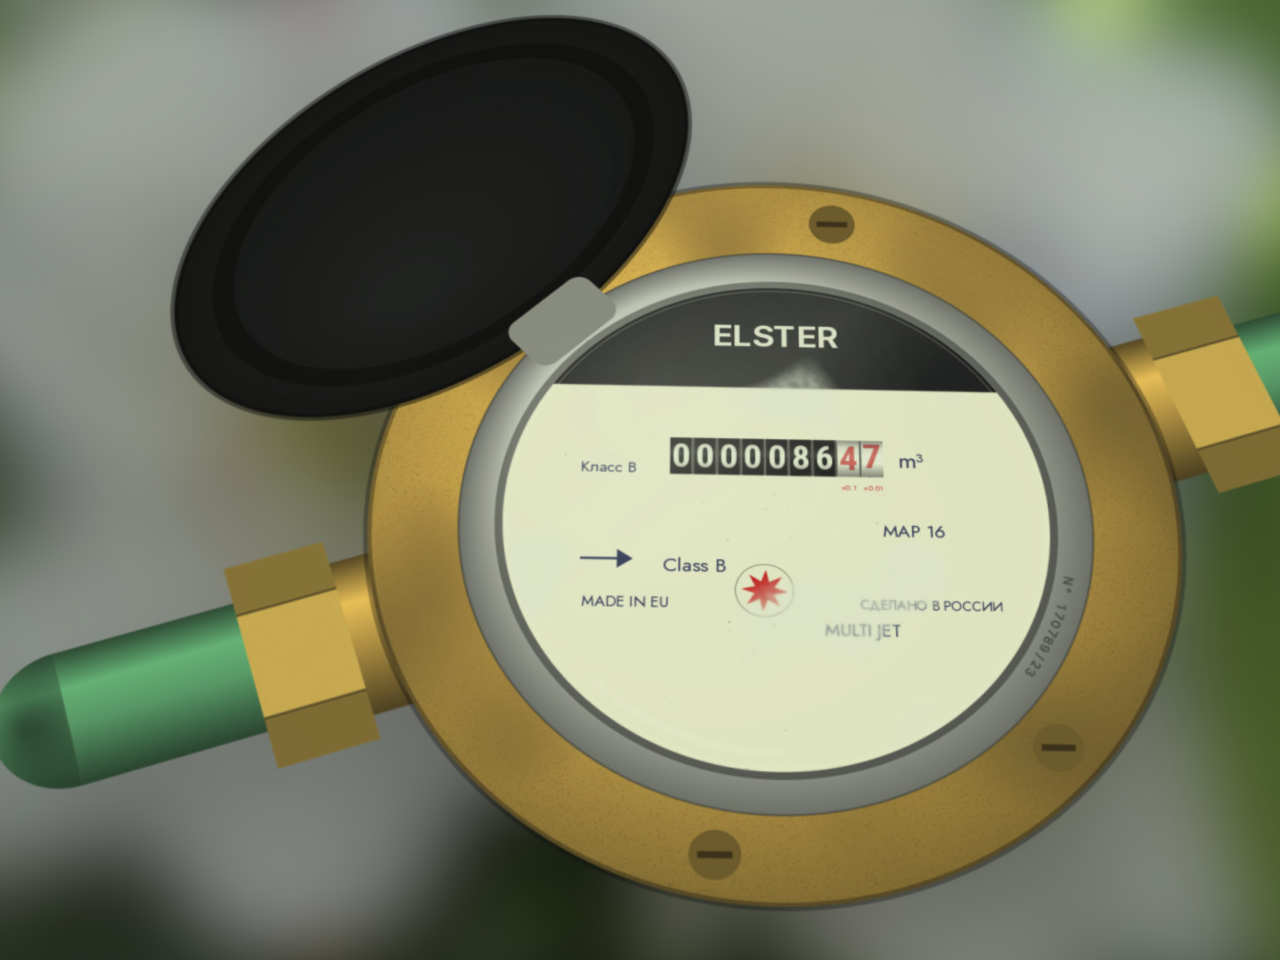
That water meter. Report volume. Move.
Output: 86.47 m³
